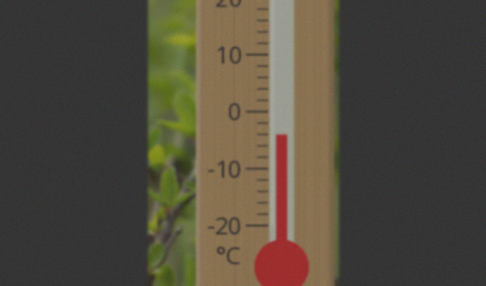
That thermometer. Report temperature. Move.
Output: -4 °C
